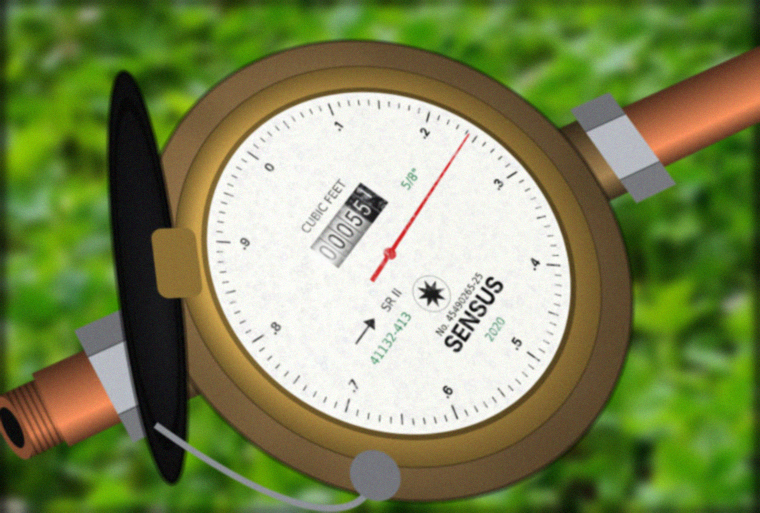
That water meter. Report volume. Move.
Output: 551.24 ft³
